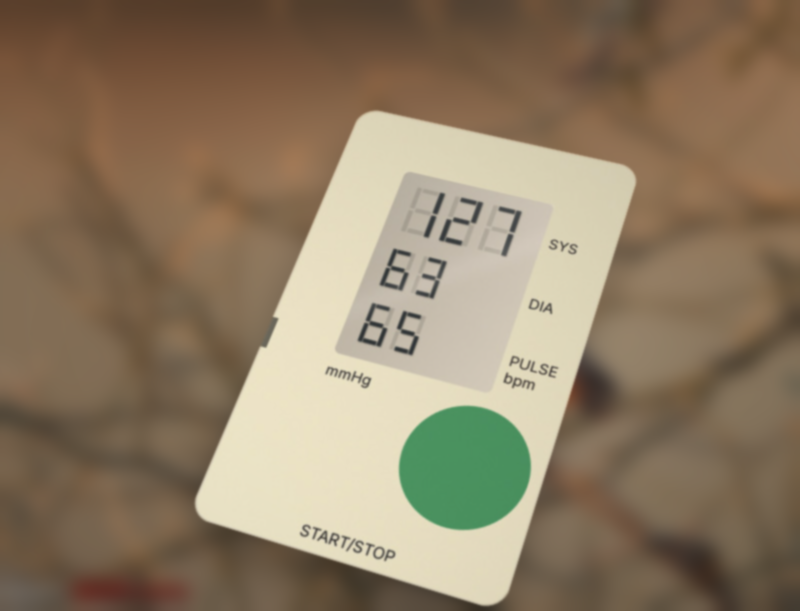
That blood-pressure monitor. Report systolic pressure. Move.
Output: 127 mmHg
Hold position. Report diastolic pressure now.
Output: 63 mmHg
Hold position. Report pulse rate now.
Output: 65 bpm
